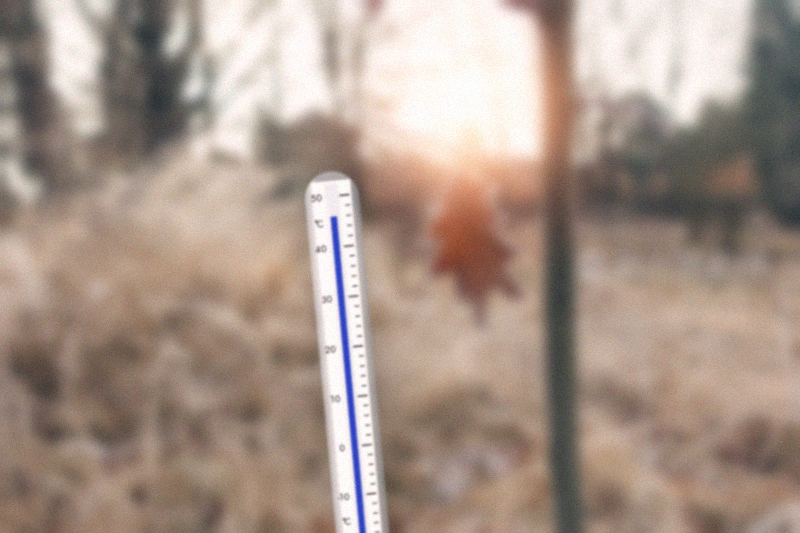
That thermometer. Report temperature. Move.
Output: 46 °C
